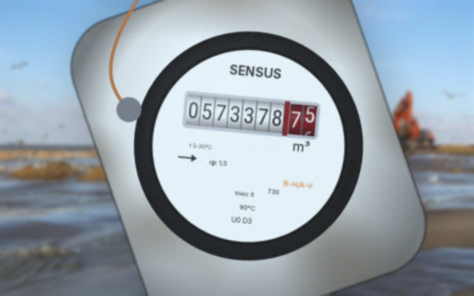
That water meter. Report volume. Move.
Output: 573378.75 m³
